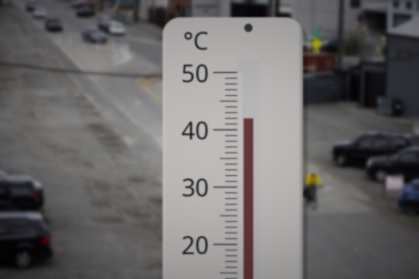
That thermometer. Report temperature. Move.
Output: 42 °C
